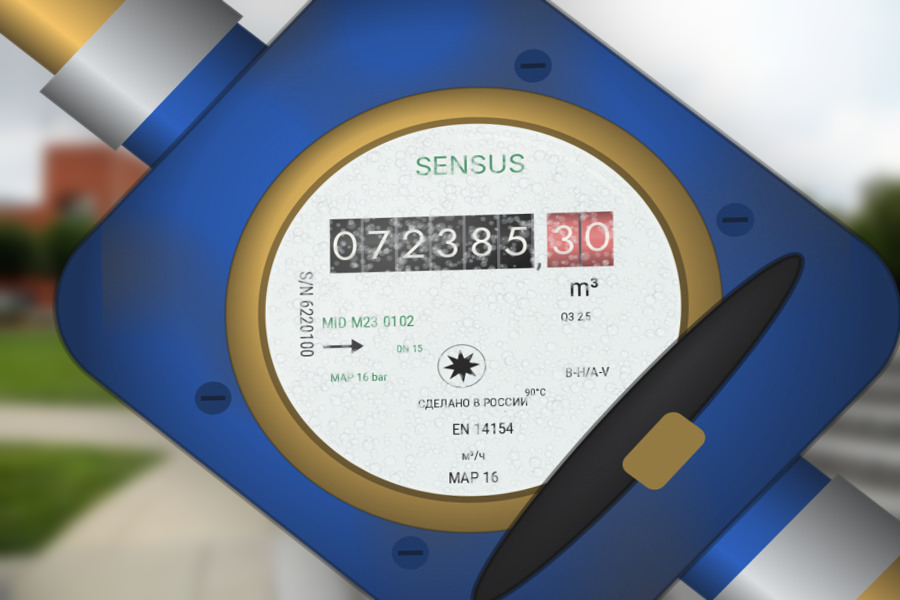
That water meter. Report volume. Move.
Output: 72385.30 m³
